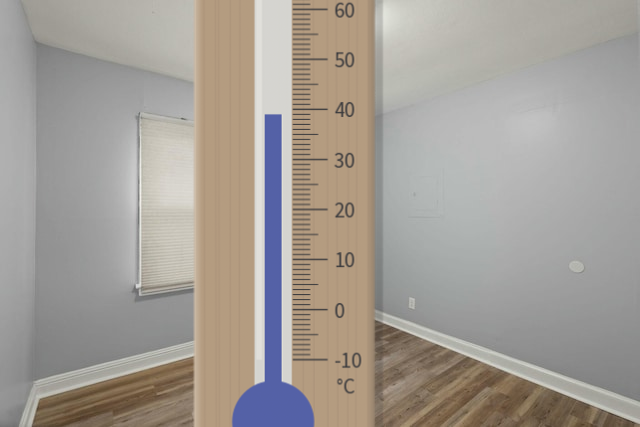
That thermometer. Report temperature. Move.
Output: 39 °C
